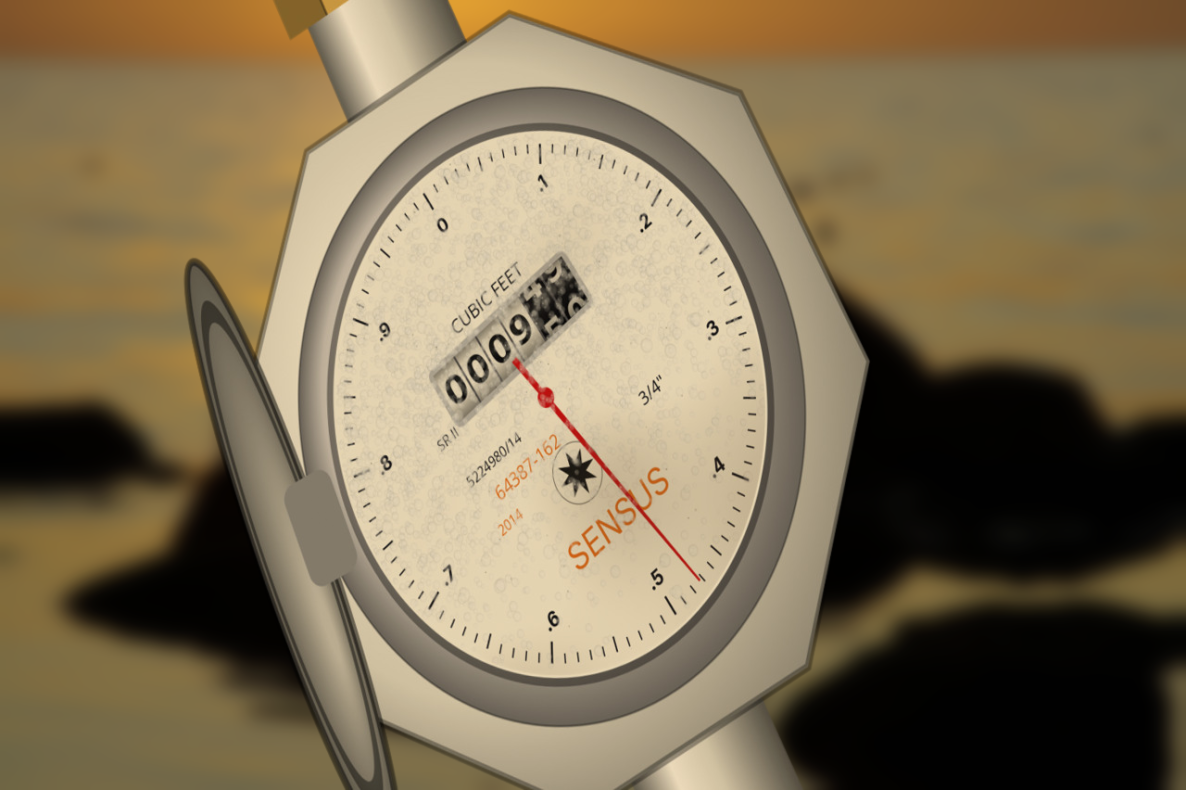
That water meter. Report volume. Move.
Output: 949.47 ft³
